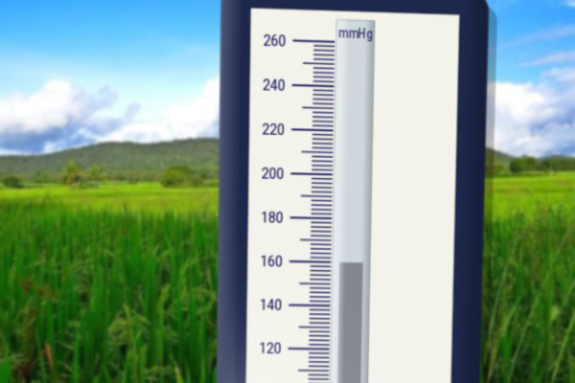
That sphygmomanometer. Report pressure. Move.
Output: 160 mmHg
